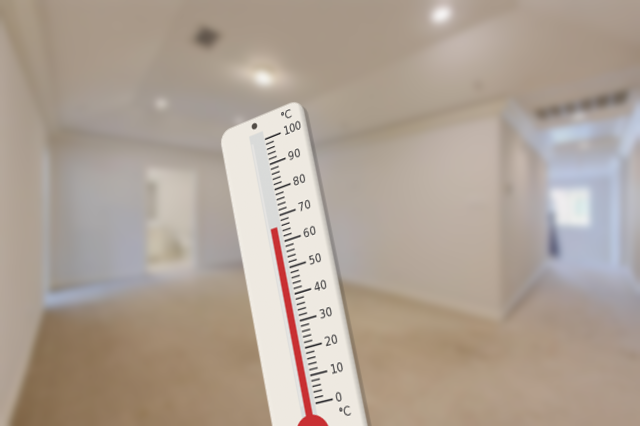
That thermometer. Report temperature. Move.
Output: 66 °C
